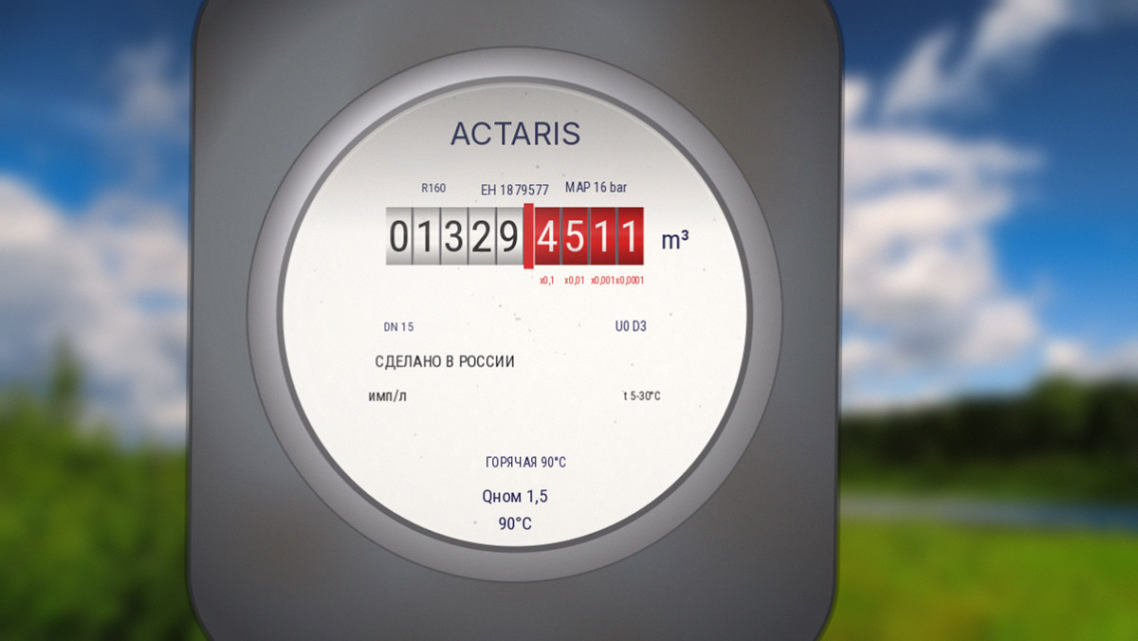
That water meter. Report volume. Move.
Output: 1329.4511 m³
